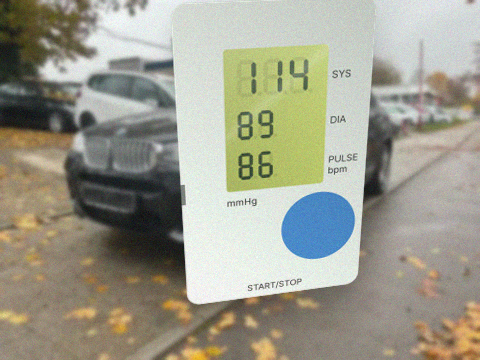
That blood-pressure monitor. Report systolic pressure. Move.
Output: 114 mmHg
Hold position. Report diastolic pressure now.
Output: 89 mmHg
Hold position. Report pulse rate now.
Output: 86 bpm
